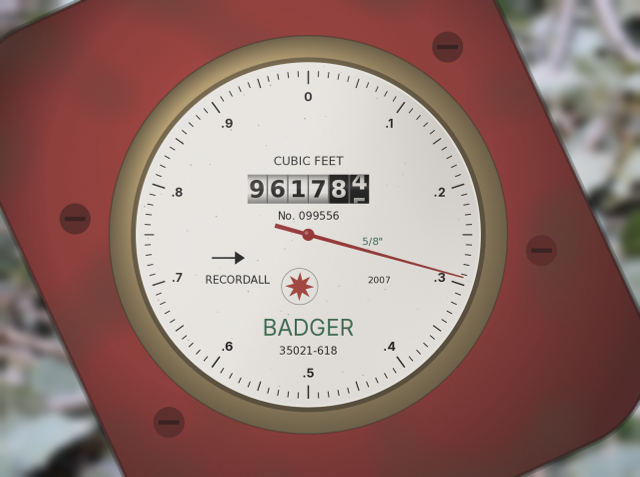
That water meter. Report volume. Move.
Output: 961784.29 ft³
